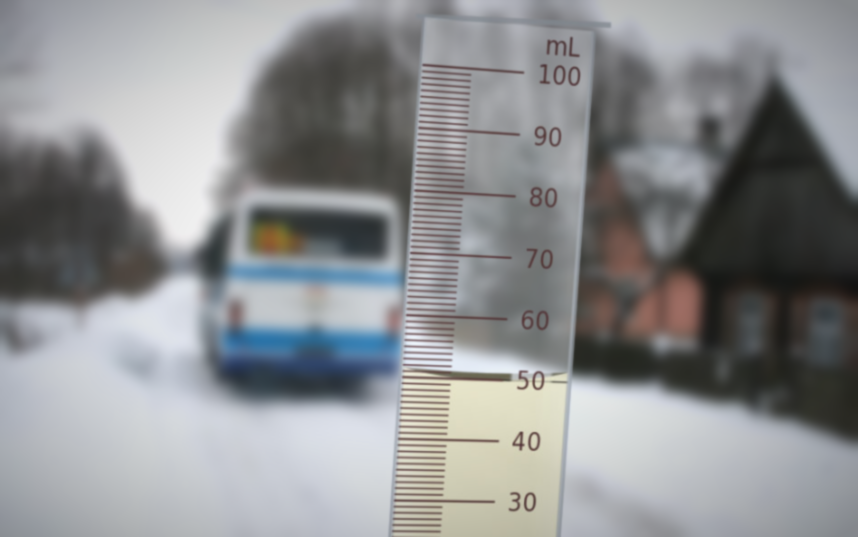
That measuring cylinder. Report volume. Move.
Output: 50 mL
